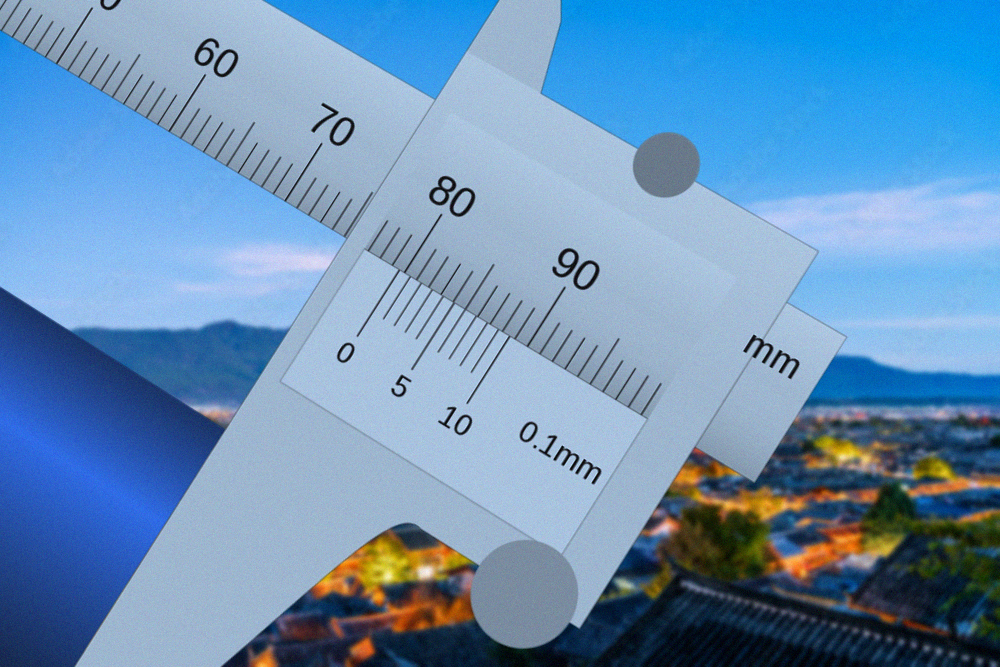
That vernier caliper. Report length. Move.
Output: 79.6 mm
